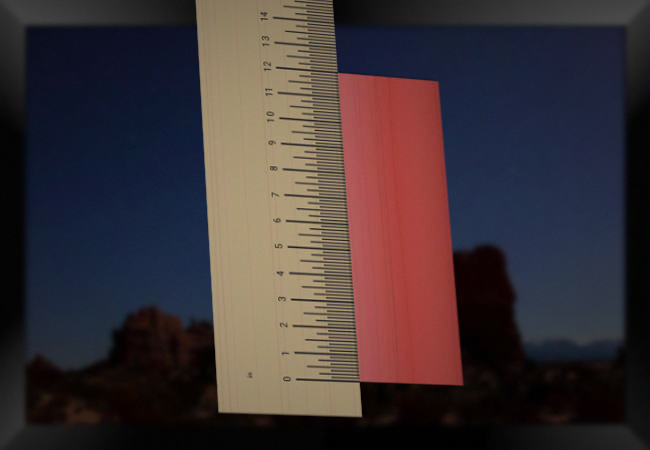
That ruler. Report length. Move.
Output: 12 in
